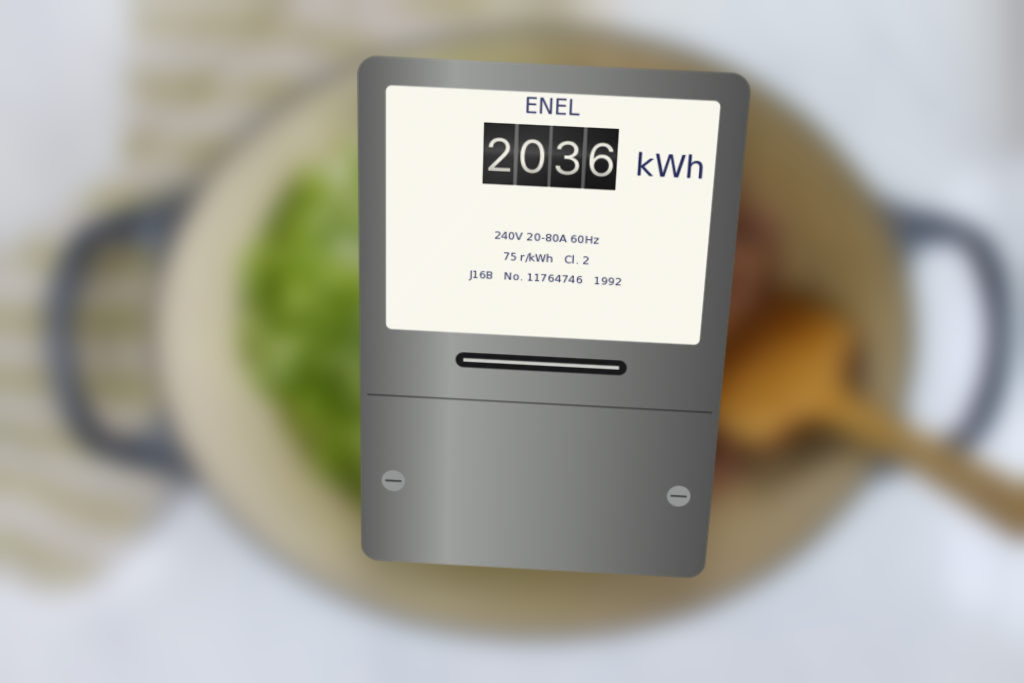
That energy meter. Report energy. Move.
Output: 2036 kWh
